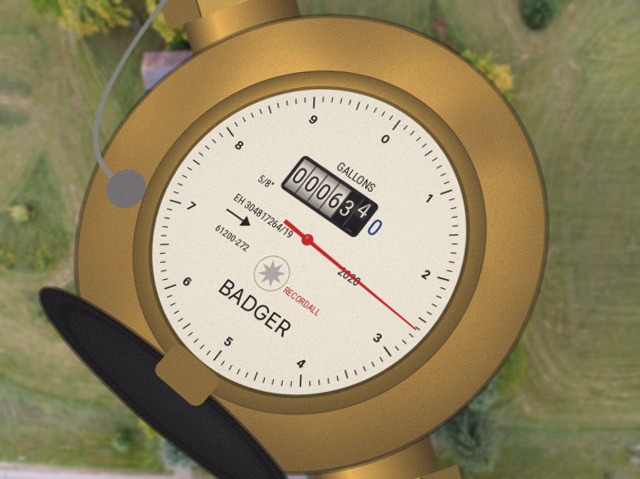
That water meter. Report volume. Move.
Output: 6342.6 gal
